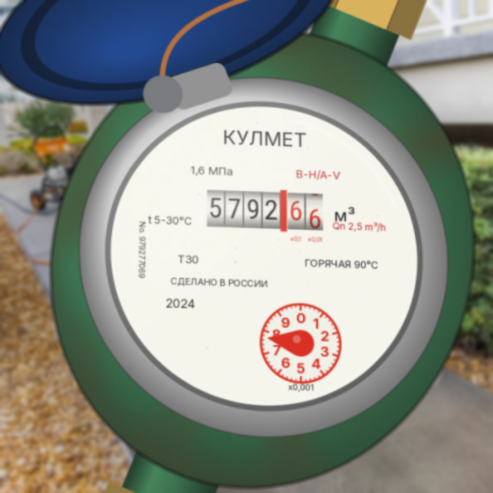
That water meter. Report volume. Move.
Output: 5792.657 m³
